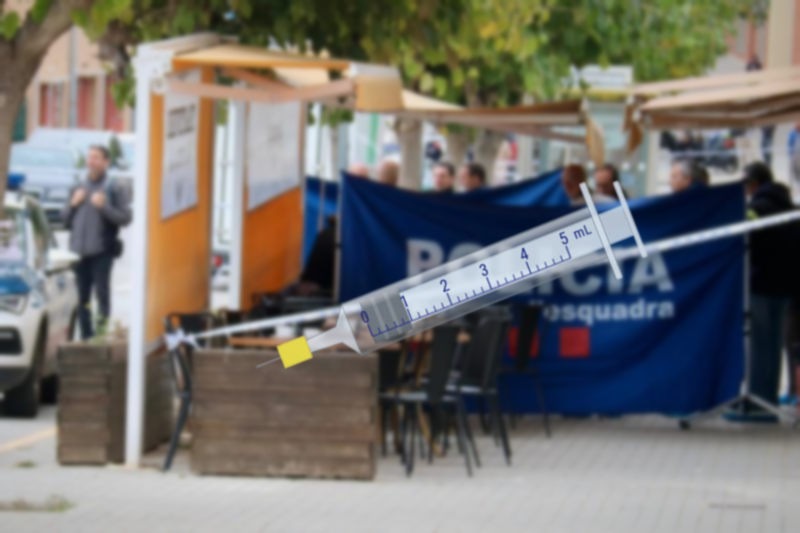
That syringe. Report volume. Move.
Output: 0 mL
